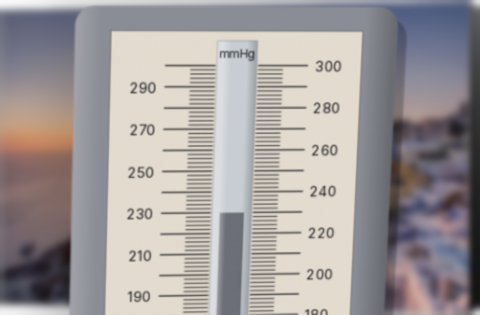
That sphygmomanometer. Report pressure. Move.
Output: 230 mmHg
